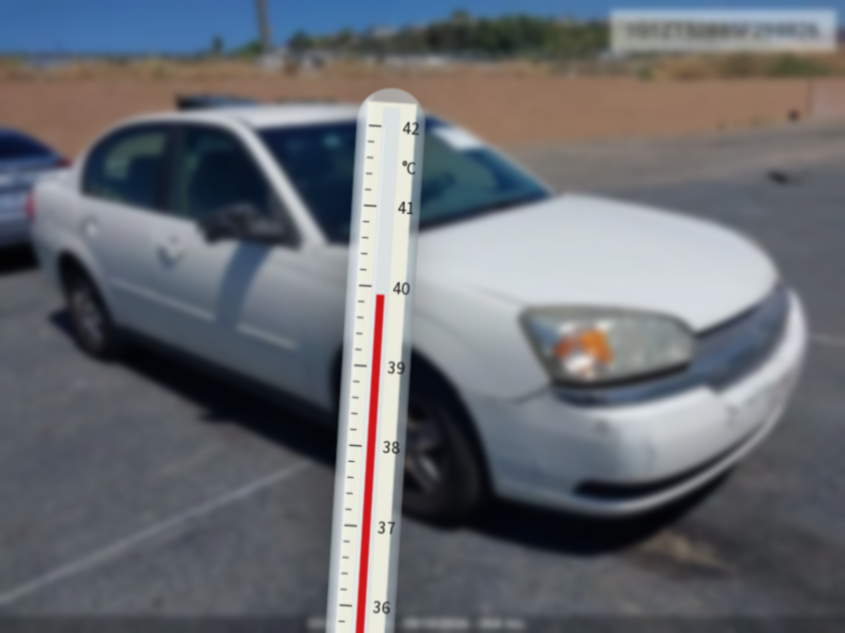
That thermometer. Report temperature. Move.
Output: 39.9 °C
